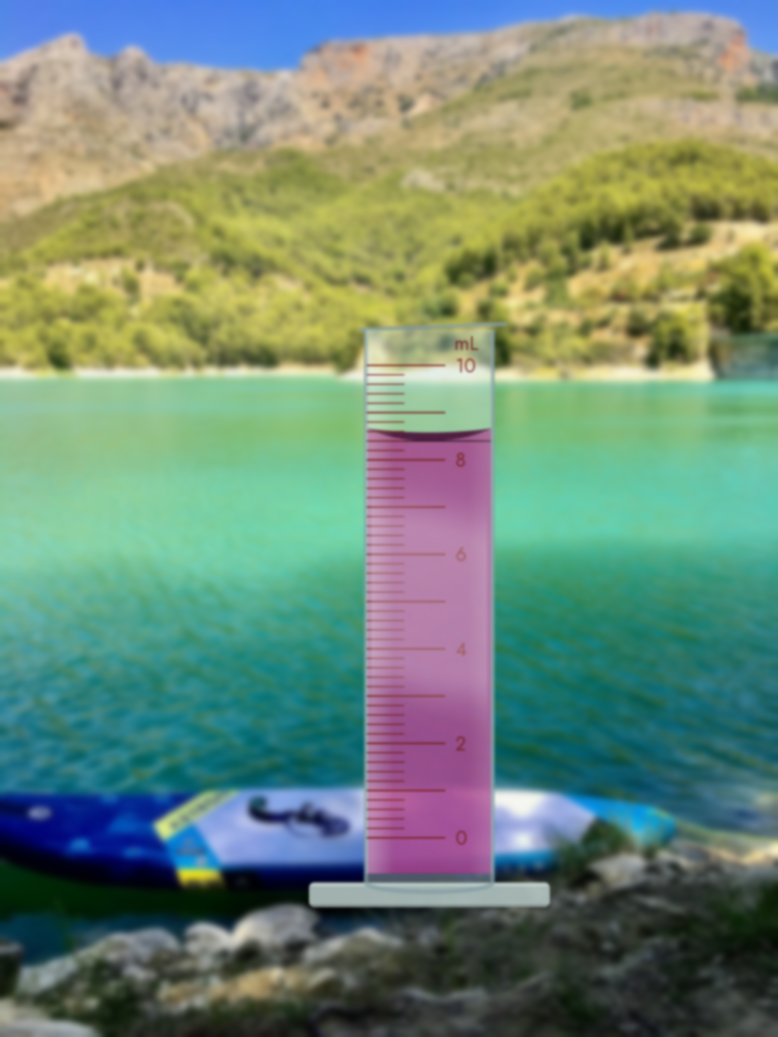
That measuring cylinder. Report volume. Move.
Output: 8.4 mL
